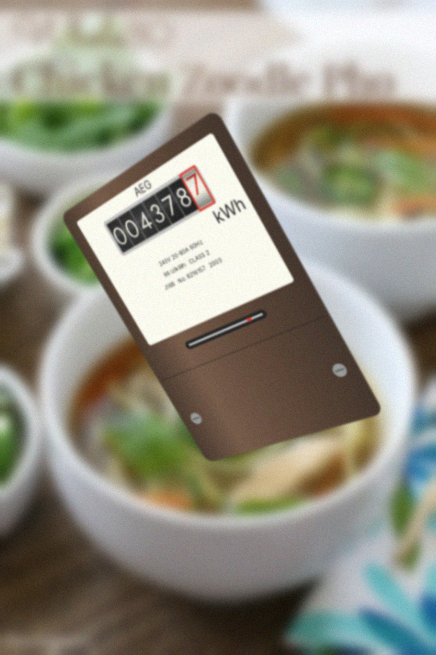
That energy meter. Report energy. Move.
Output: 4378.7 kWh
